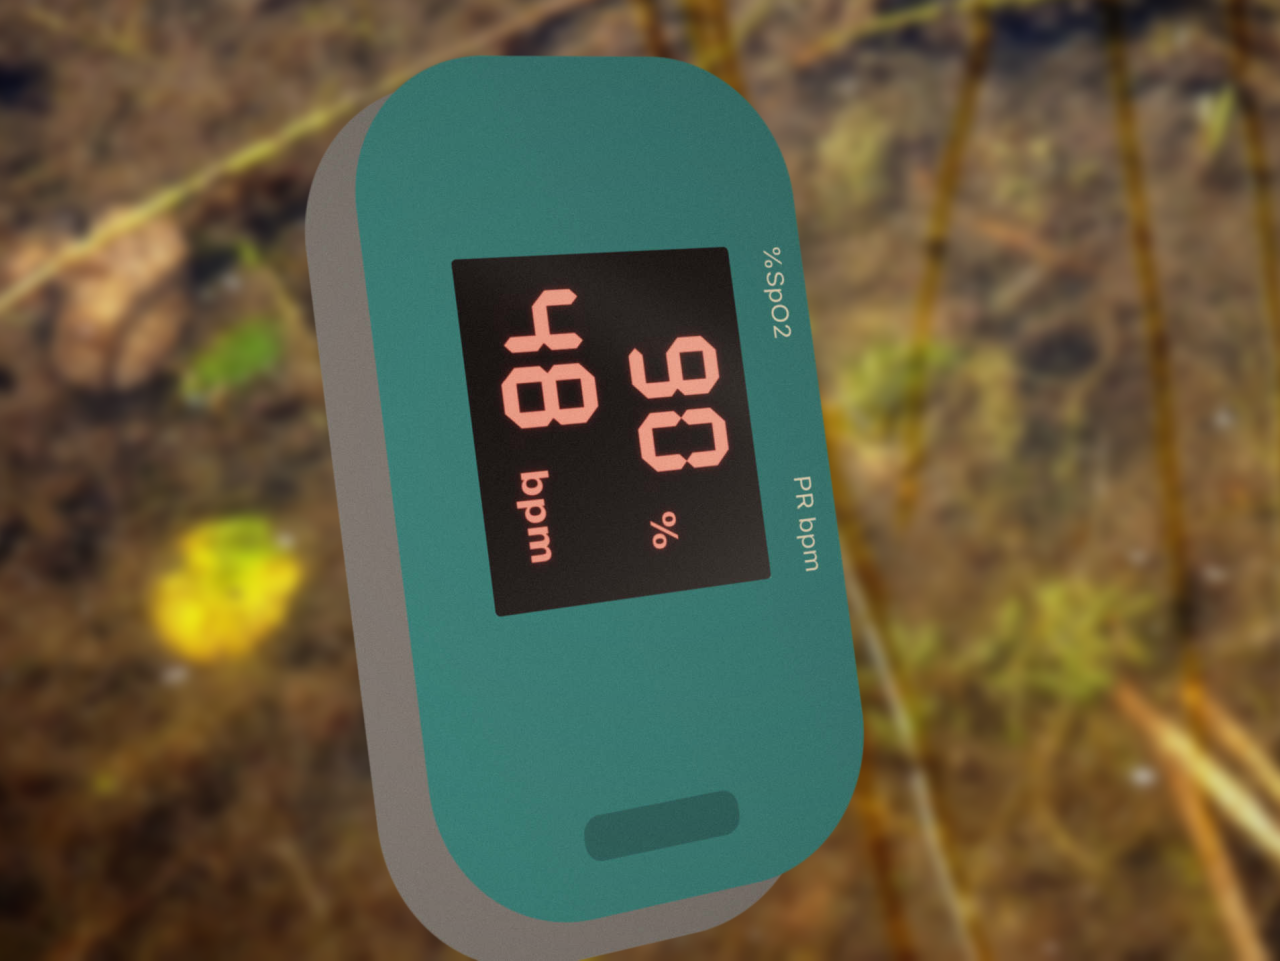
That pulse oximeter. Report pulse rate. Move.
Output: 48 bpm
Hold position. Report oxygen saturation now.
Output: 90 %
